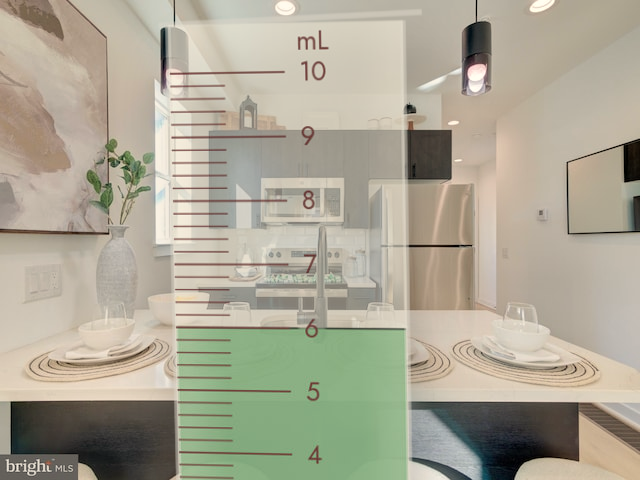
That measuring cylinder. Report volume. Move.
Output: 6 mL
